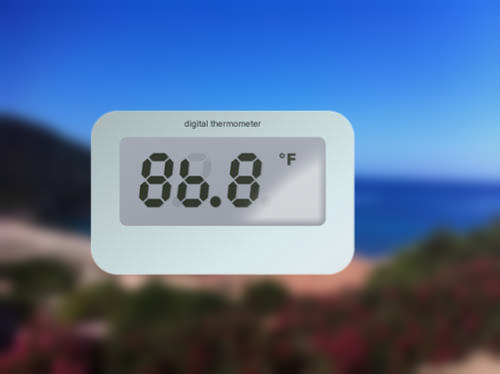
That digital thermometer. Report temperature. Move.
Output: 86.8 °F
